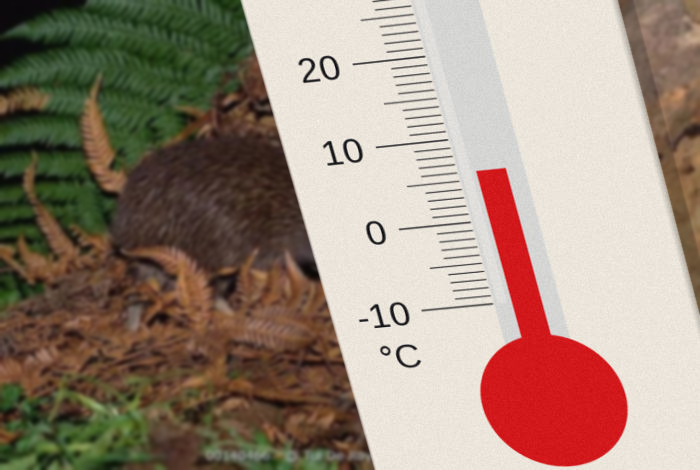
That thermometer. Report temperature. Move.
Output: 6 °C
